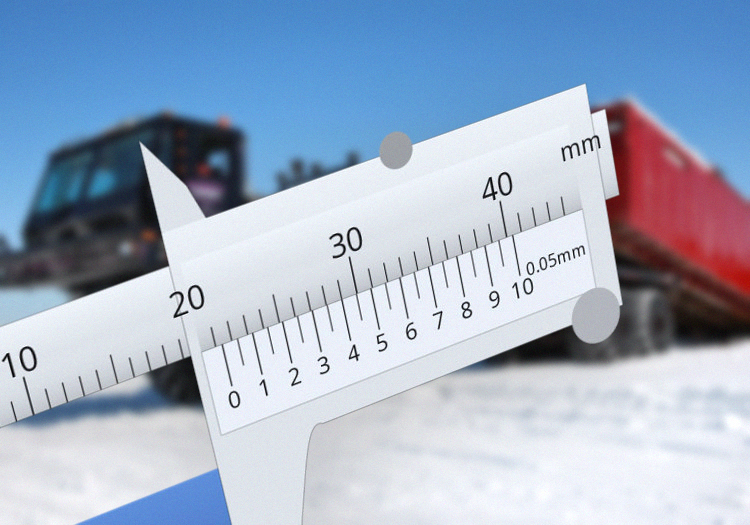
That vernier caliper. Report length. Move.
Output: 21.4 mm
